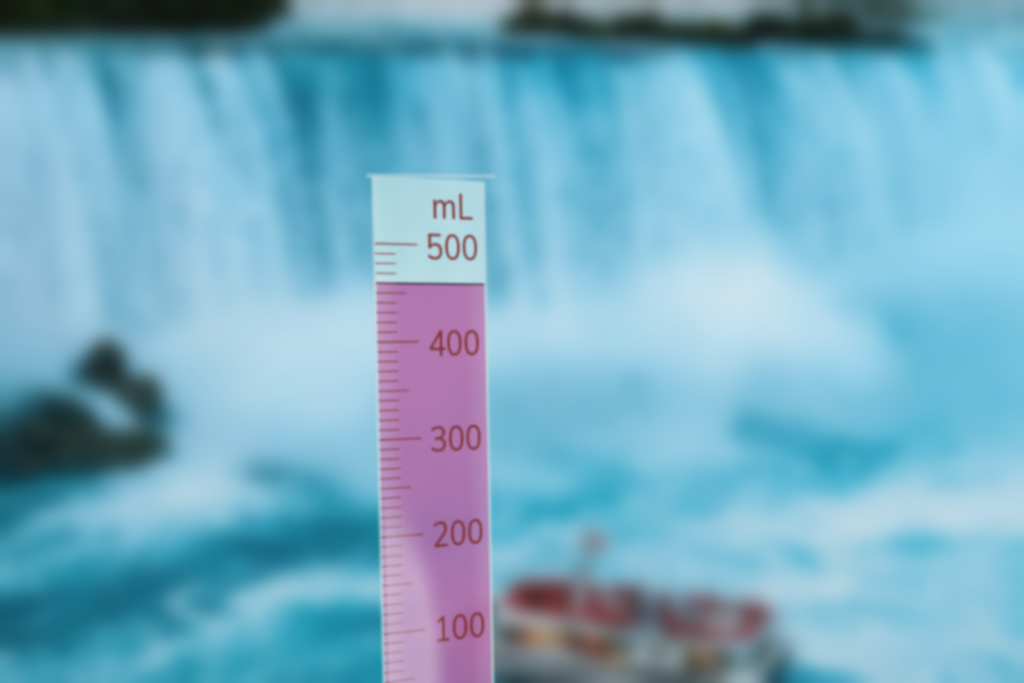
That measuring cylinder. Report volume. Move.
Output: 460 mL
